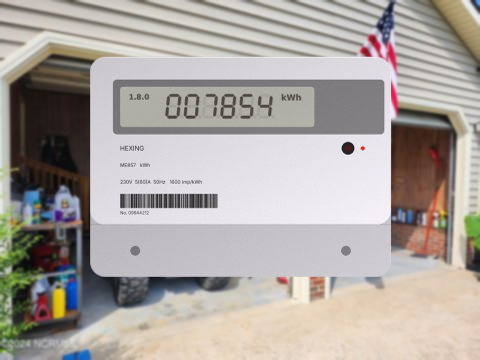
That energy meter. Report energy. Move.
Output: 7854 kWh
